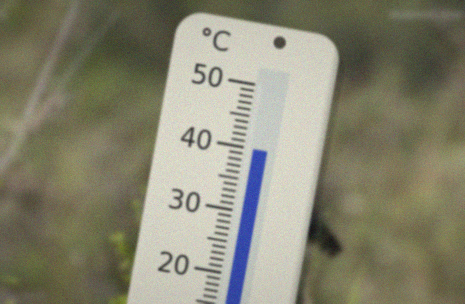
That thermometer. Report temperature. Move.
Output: 40 °C
